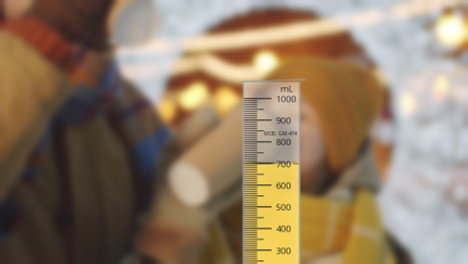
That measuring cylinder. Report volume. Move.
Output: 700 mL
